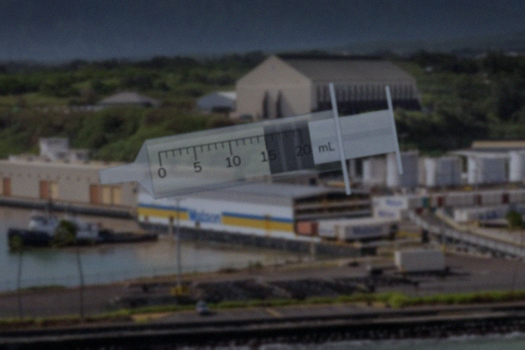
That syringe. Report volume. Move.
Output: 15 mL
